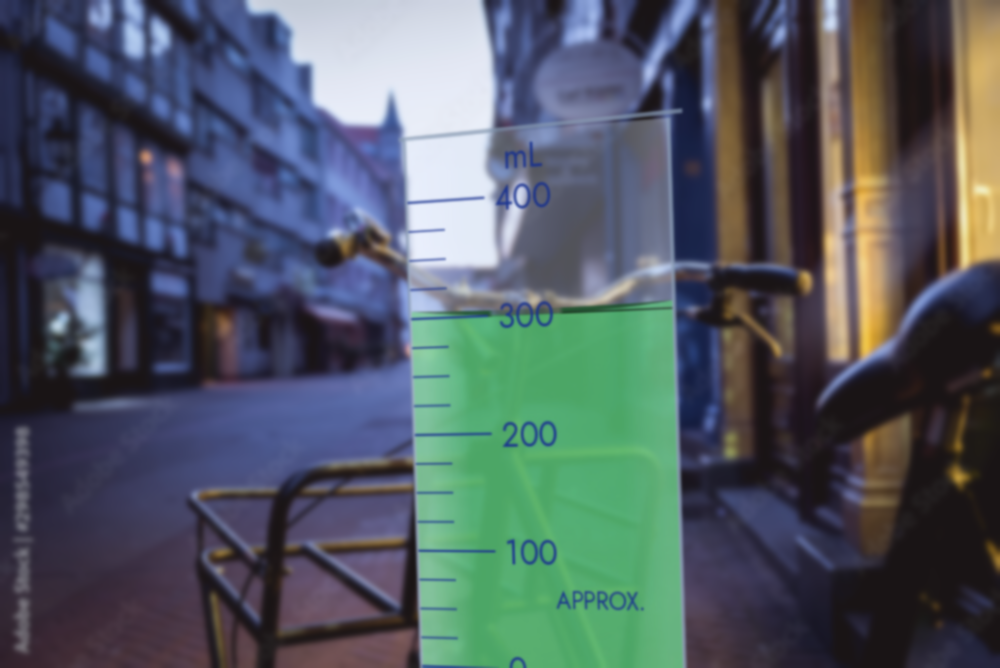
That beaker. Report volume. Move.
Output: 300 mL
